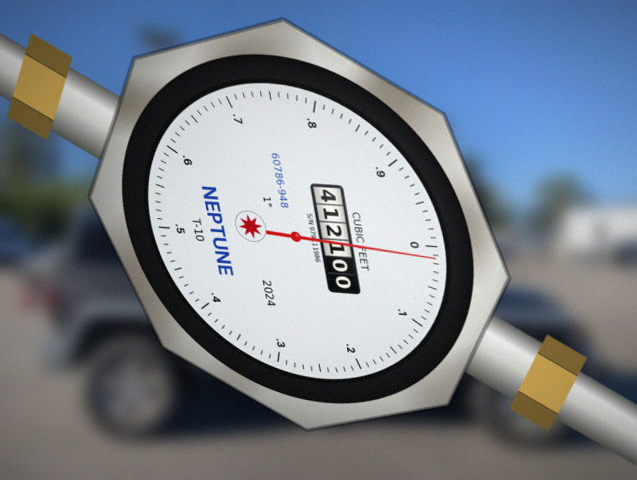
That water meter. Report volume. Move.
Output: 412100.01 ft³
